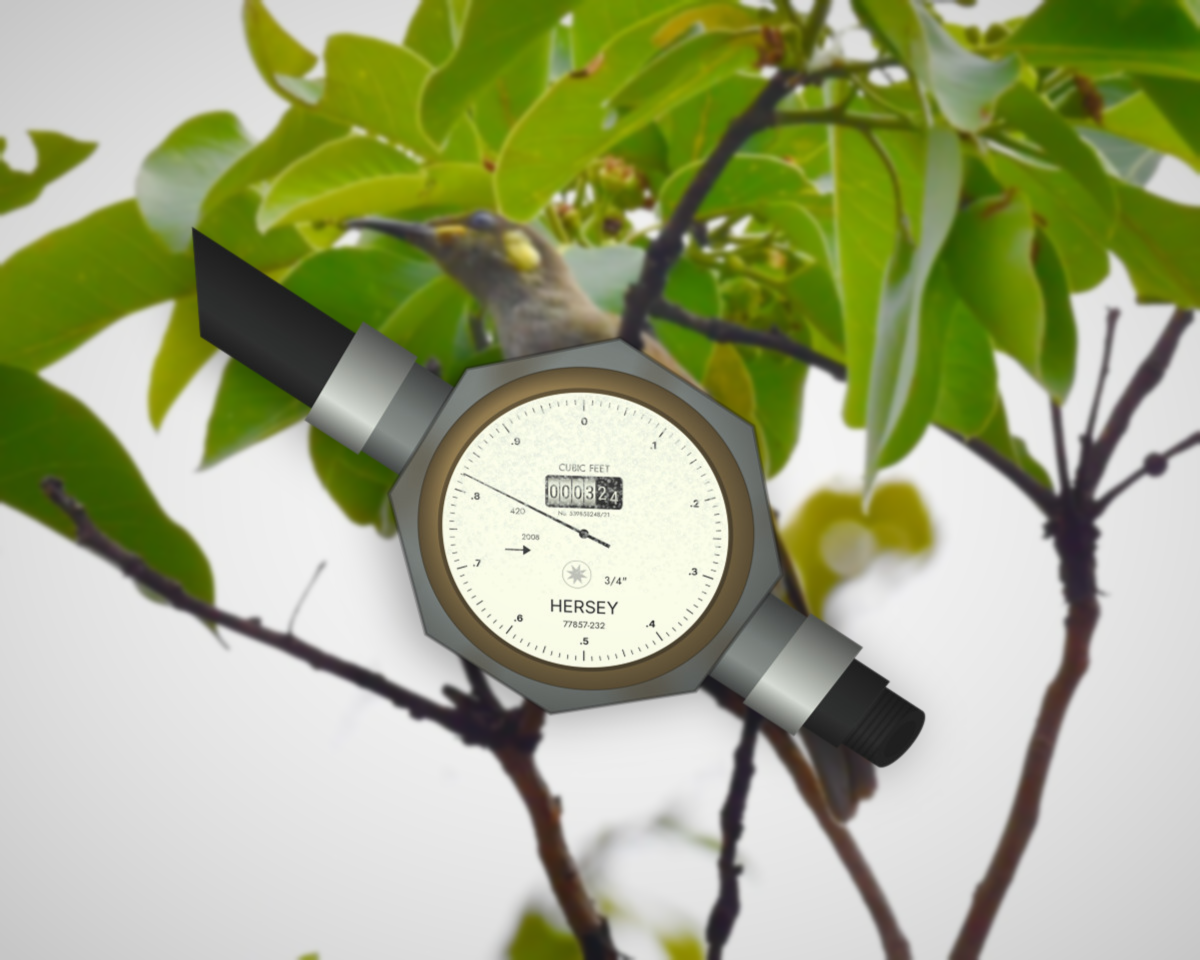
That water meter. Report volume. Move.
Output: 323.82 ft³
